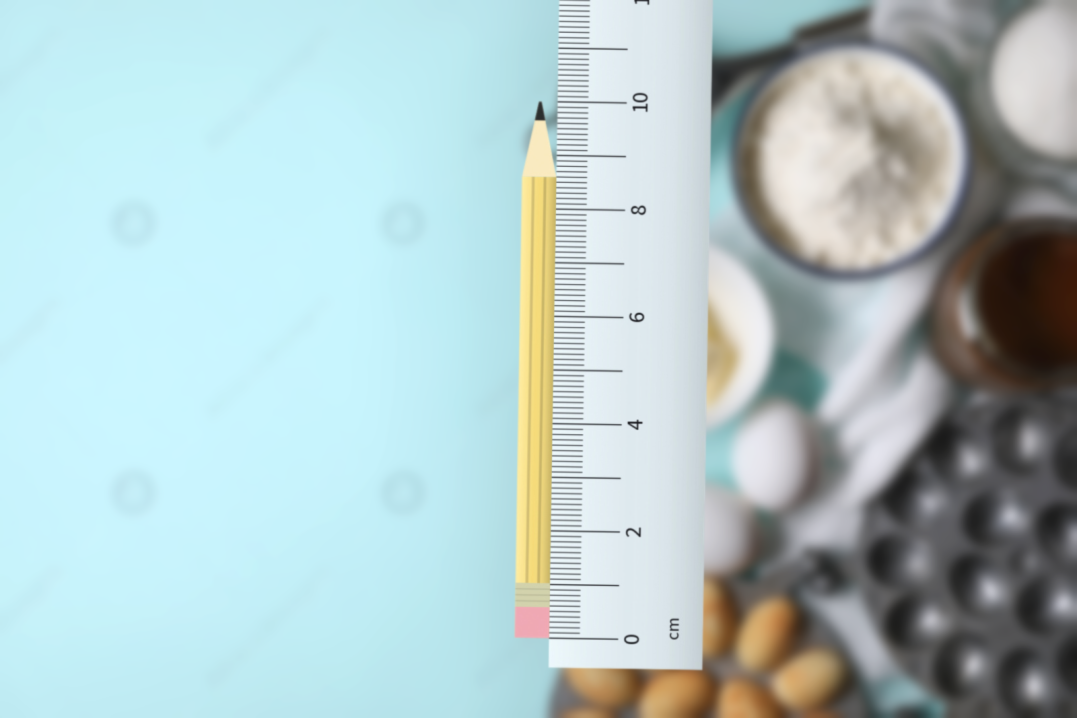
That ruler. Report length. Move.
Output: 10 cm
